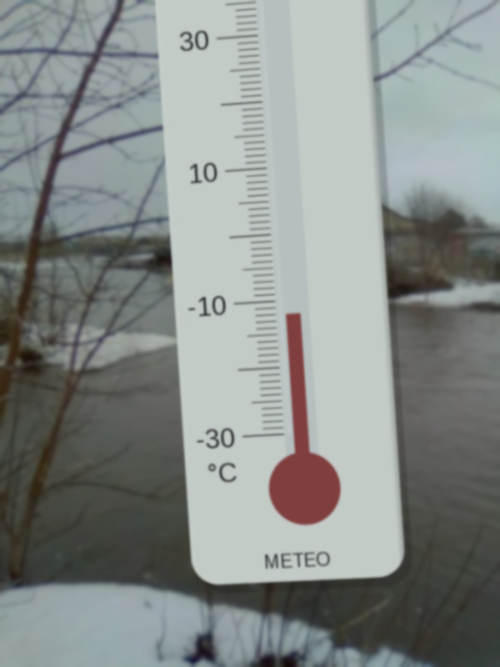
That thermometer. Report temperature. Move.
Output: -12 °C
